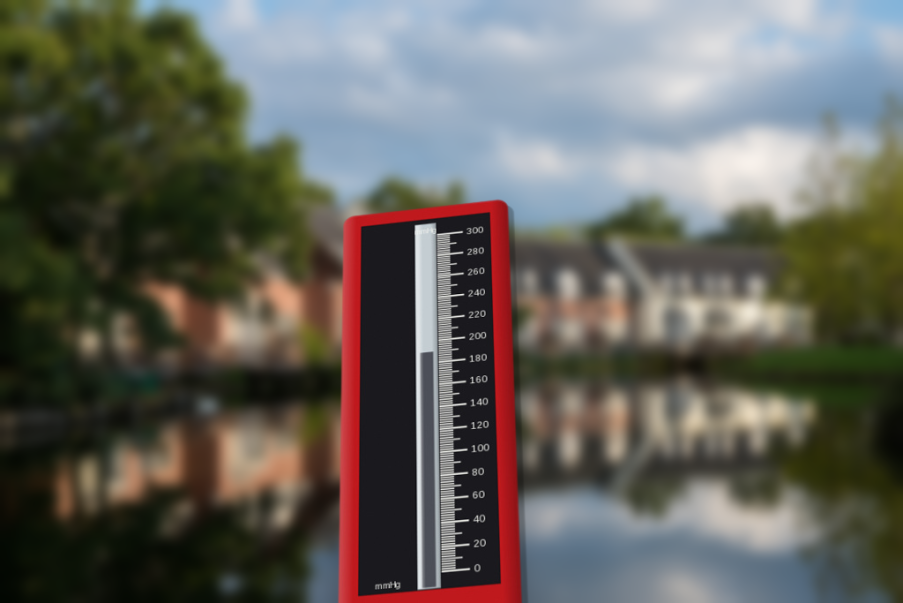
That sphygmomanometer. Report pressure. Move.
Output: 190 mmHg
